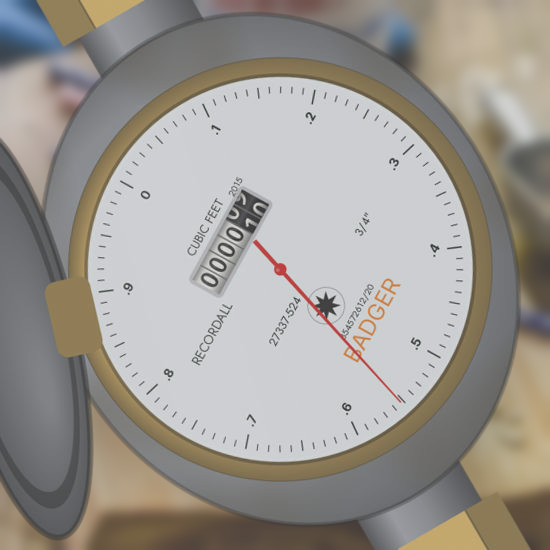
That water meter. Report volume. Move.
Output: 9.55 ft³
